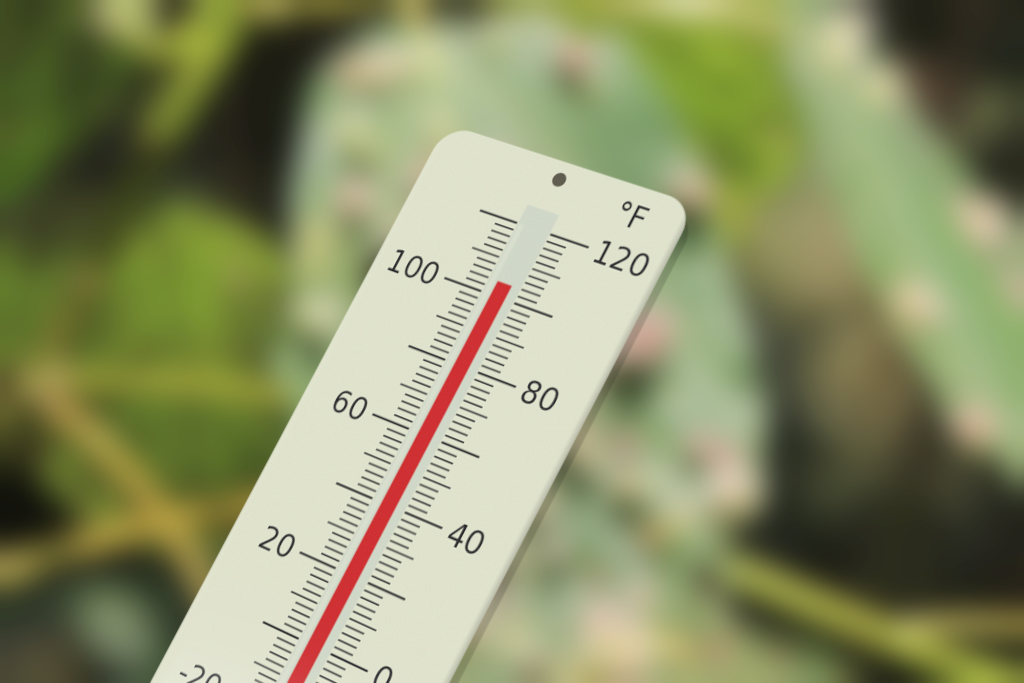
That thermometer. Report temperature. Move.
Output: 104 °F
